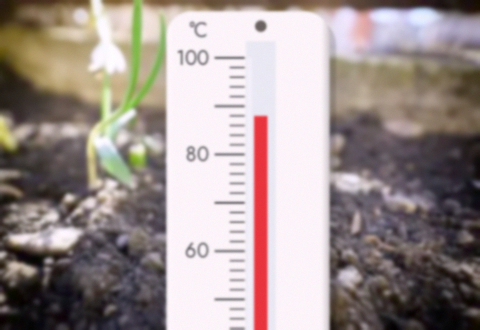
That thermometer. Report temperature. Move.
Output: 88 °C
